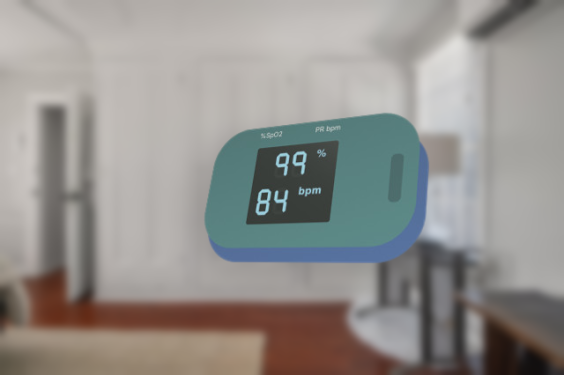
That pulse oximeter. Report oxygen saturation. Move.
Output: 99 %
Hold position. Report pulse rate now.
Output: 84 bpm
